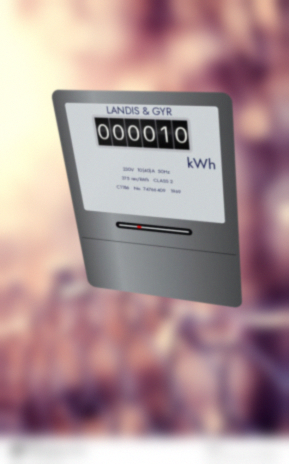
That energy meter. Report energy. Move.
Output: 10 kWh
